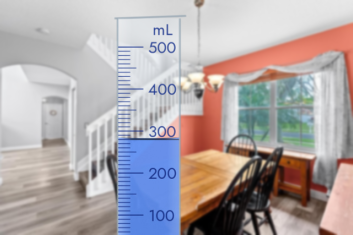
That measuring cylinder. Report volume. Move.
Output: 280 mL
